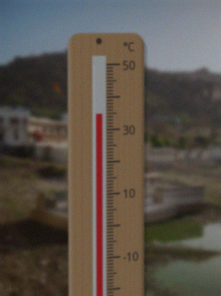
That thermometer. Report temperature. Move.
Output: 35 °C
